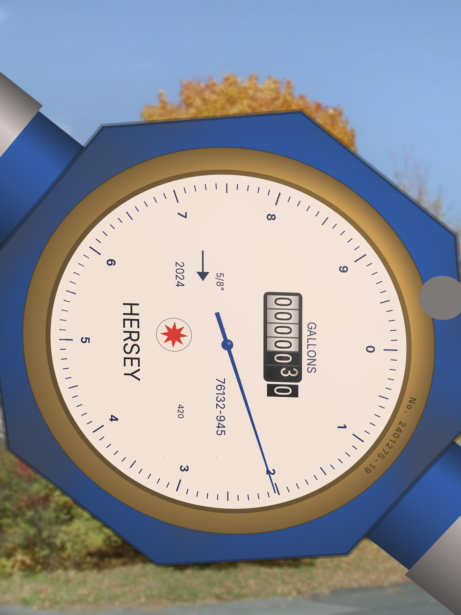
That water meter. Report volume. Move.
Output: 32.0 gal
